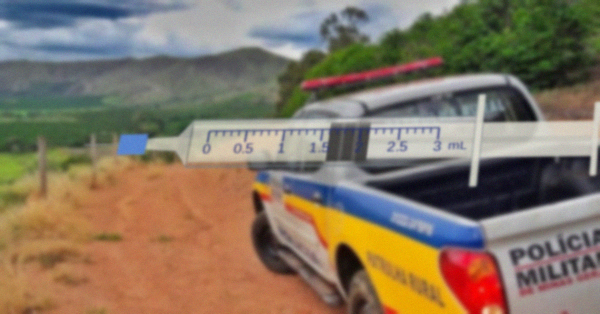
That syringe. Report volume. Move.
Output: 1.6 mL
